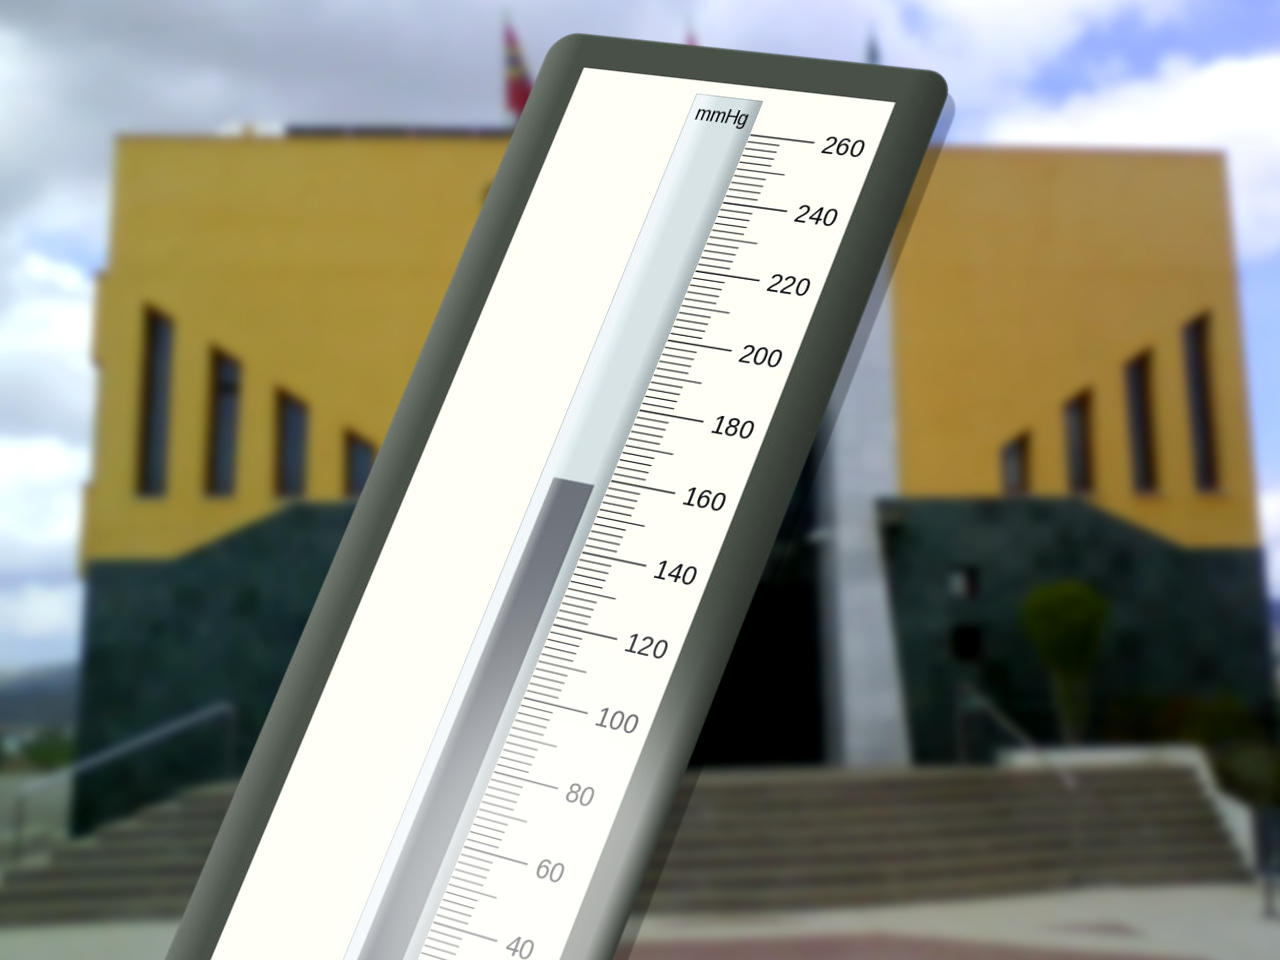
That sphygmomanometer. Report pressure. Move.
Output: 158 mmHg
